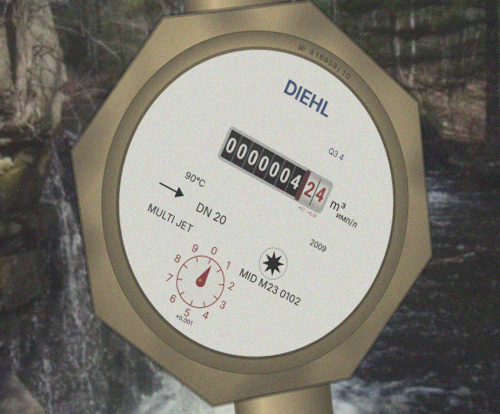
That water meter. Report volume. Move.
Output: 4.240 m³
